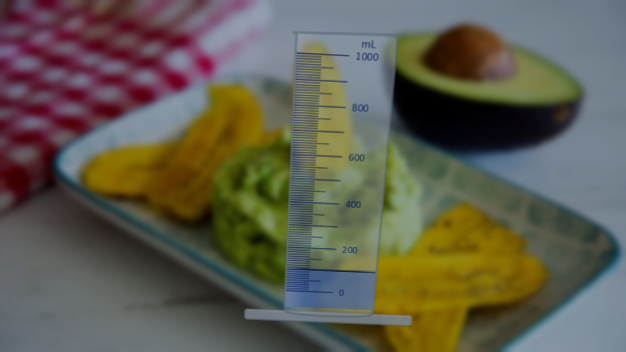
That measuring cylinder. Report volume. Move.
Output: 100 mL
